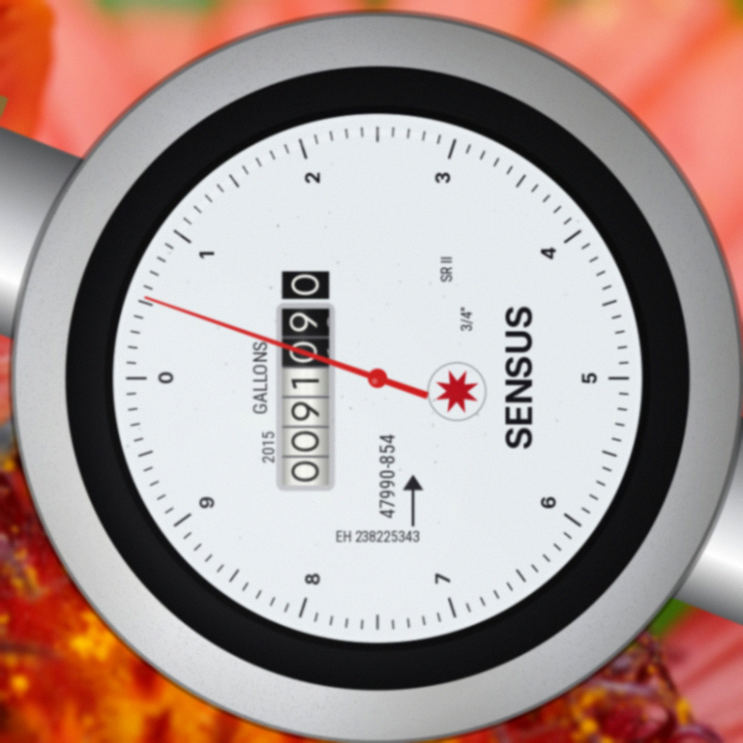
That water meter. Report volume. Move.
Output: 91090.5 gal
